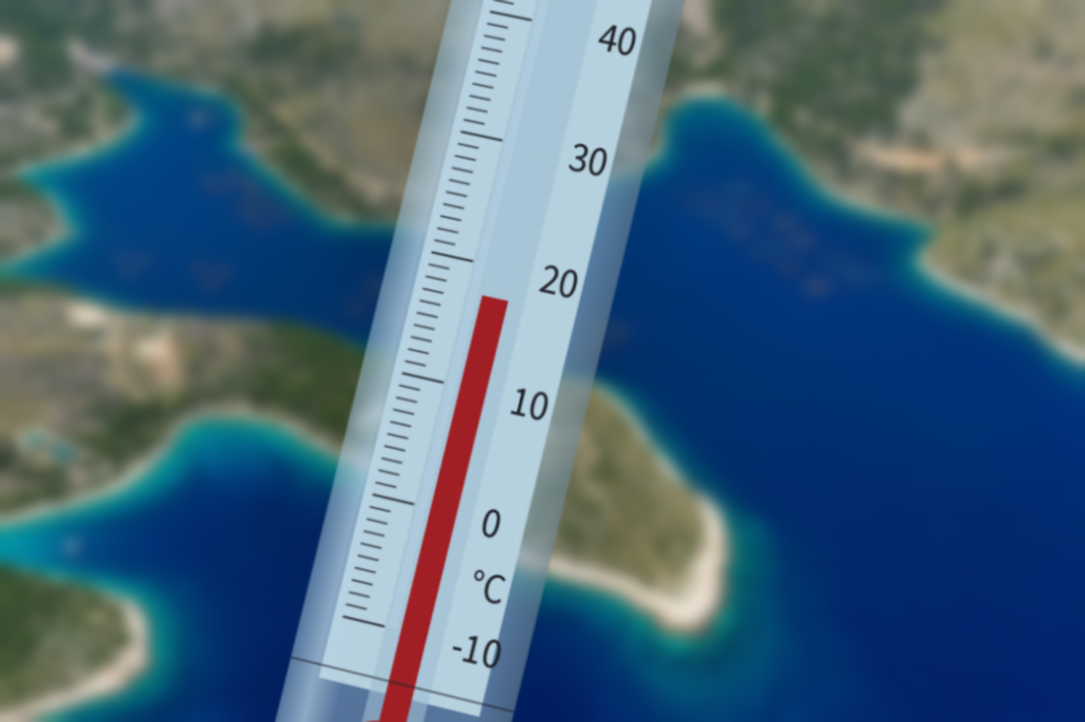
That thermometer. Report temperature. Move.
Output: 17.5 °C
